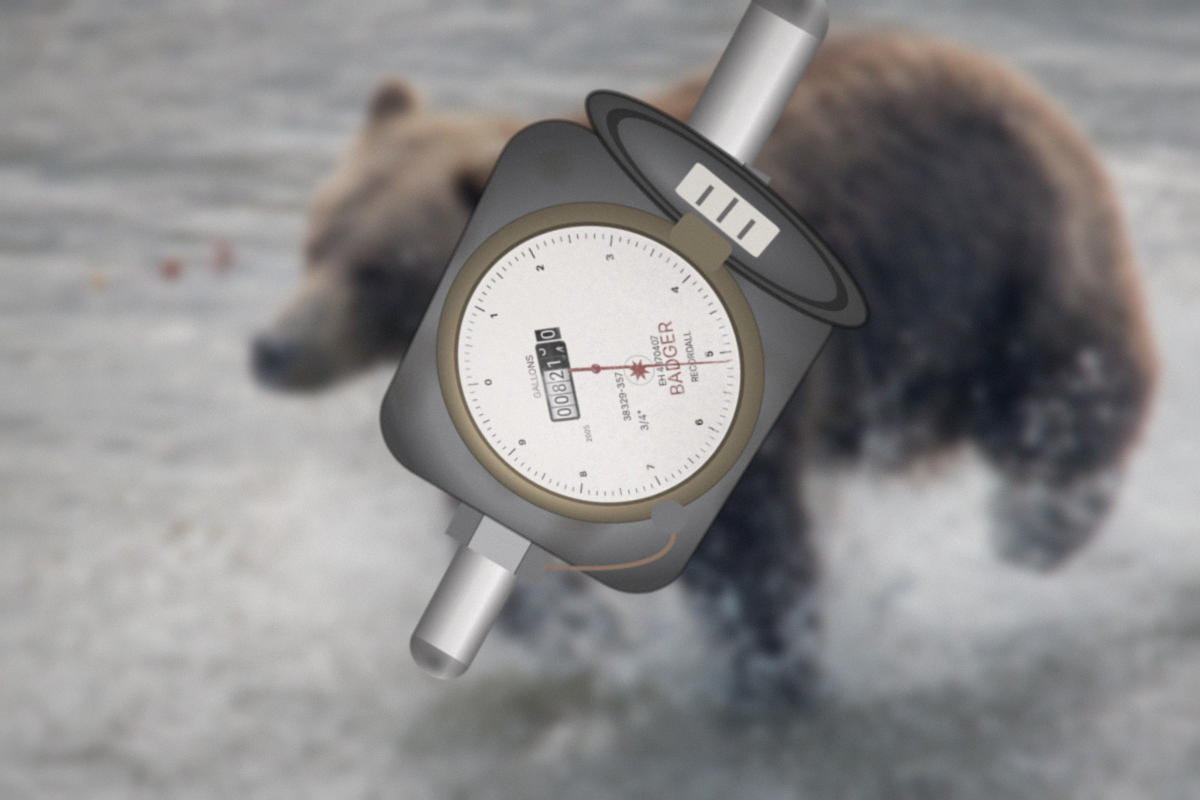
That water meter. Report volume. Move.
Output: 82135.1 gal
